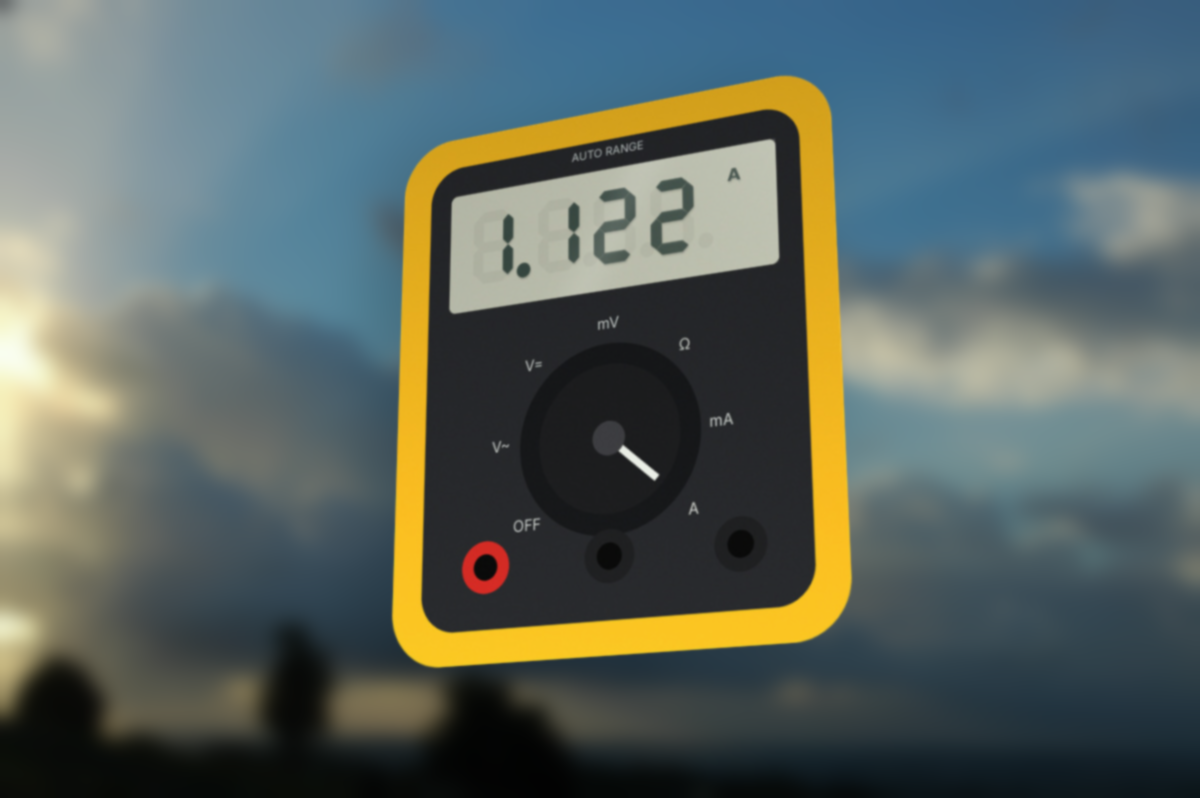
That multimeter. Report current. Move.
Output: 1.122 A
